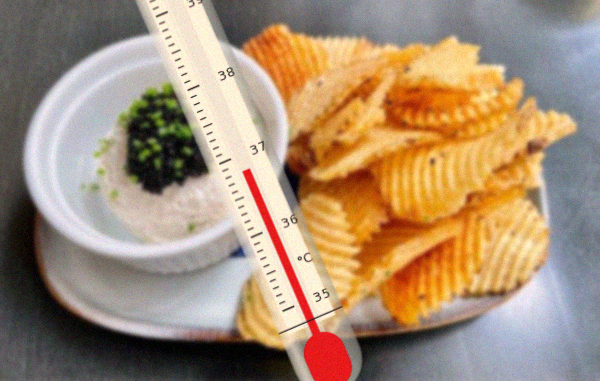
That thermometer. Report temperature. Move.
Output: 36.8 °C
